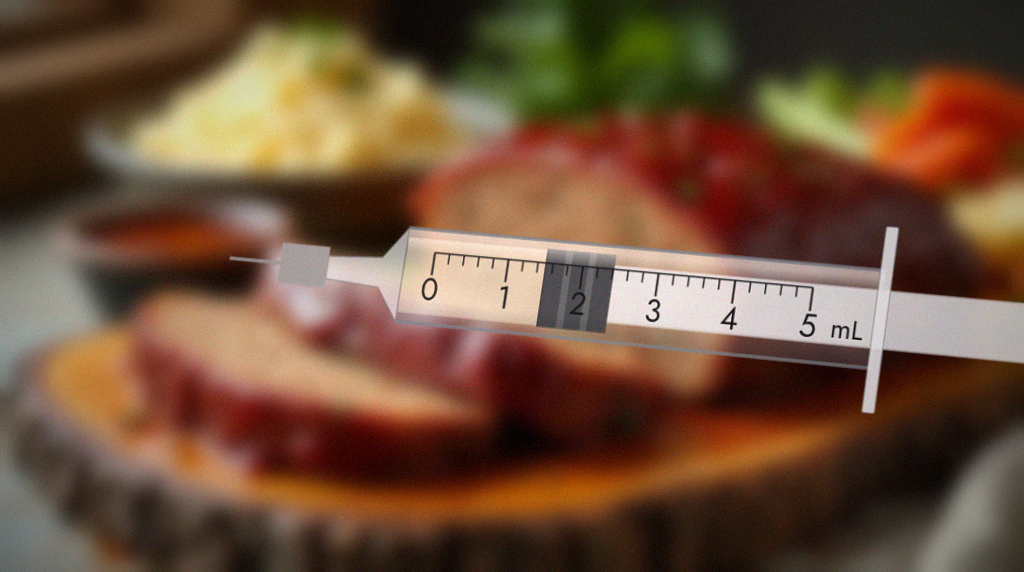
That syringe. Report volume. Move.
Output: 1.5 mL
